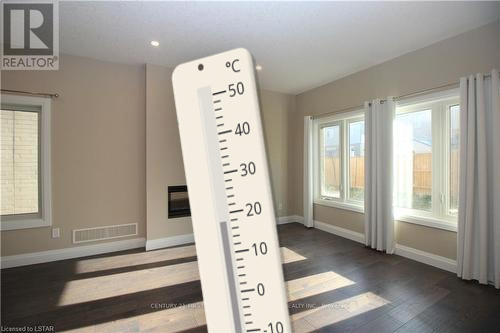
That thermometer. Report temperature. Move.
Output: 18 °C
